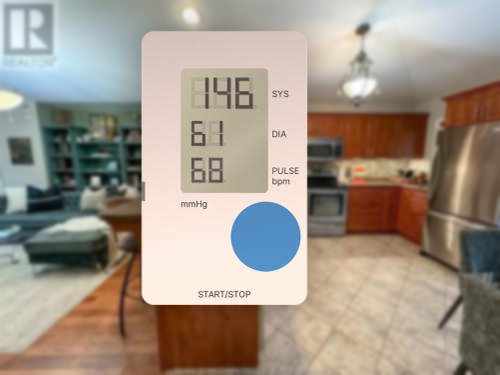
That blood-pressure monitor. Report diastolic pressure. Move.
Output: 61 mmHg
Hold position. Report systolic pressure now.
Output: 146 mmHg
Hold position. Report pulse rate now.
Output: 68 bpm
